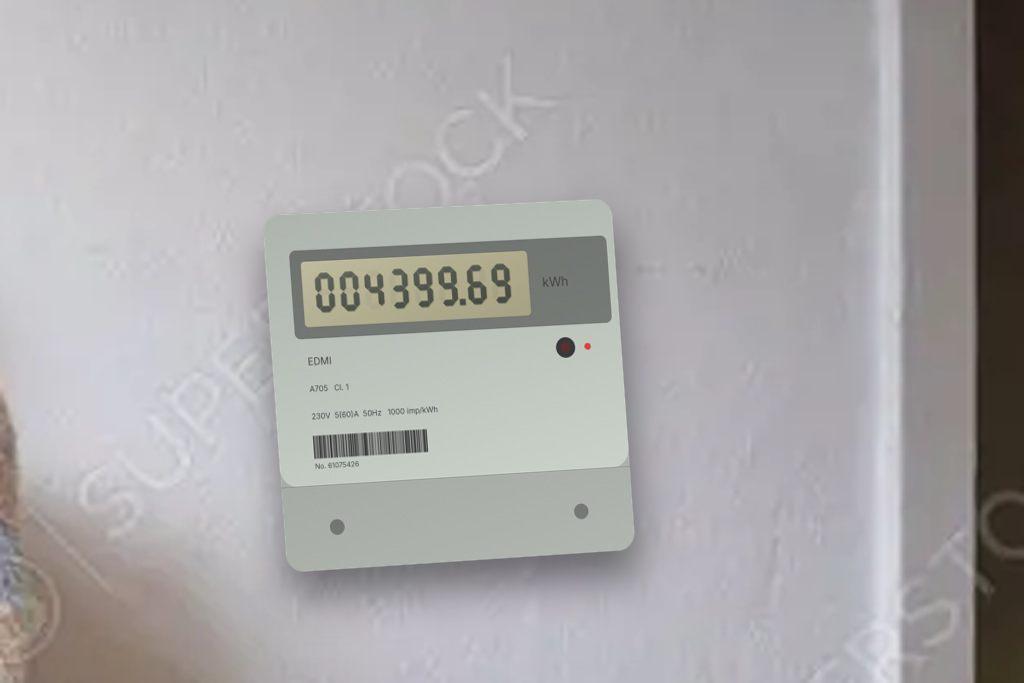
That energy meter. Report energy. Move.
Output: 4399.69 kWh
